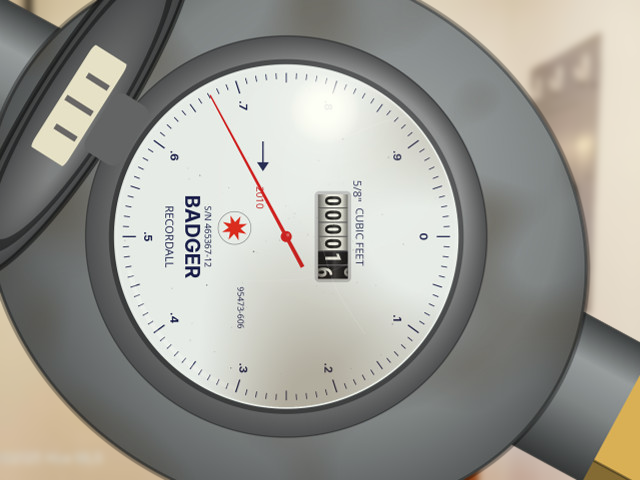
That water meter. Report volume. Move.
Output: 15.67 ft³
